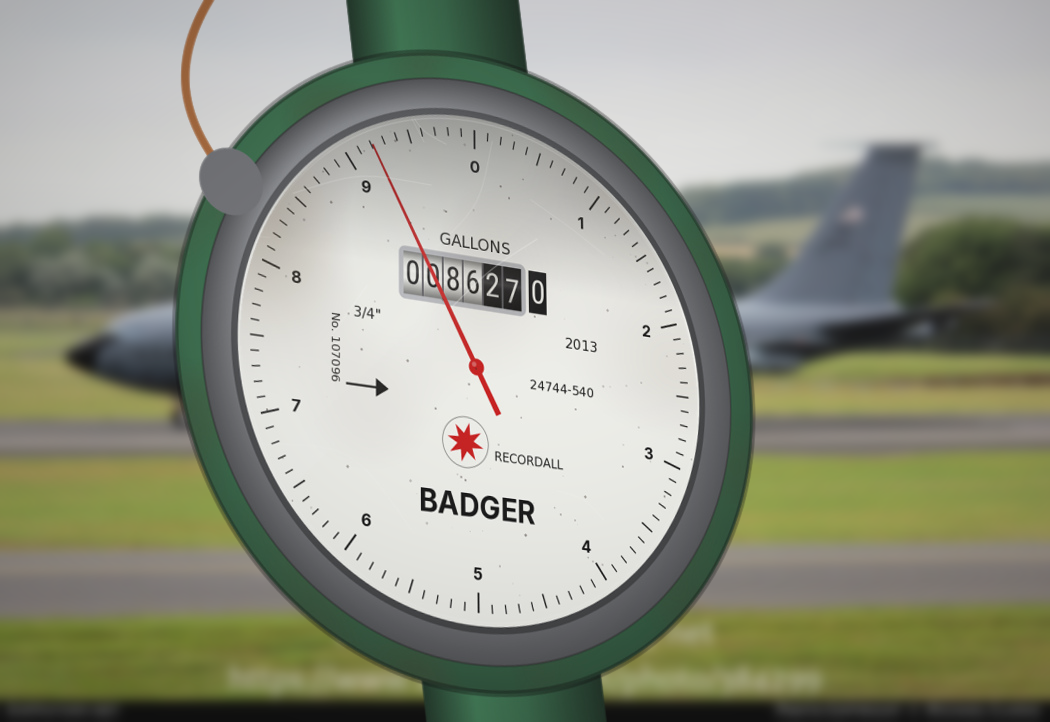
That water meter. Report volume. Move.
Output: 86269.2 gal
